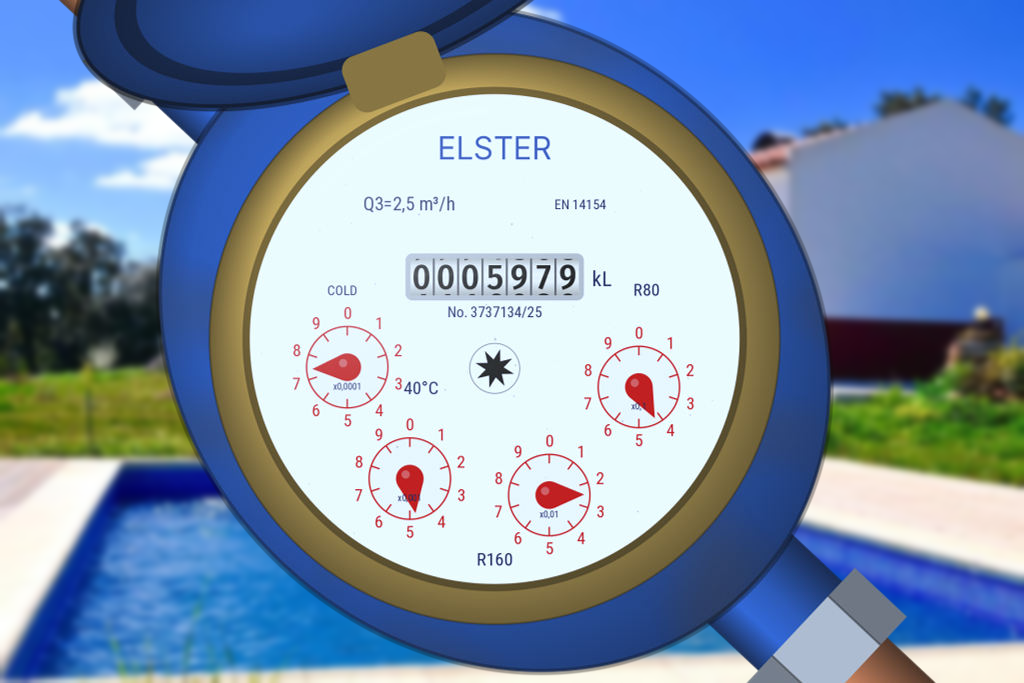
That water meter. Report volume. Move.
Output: 5979.4247 kL
